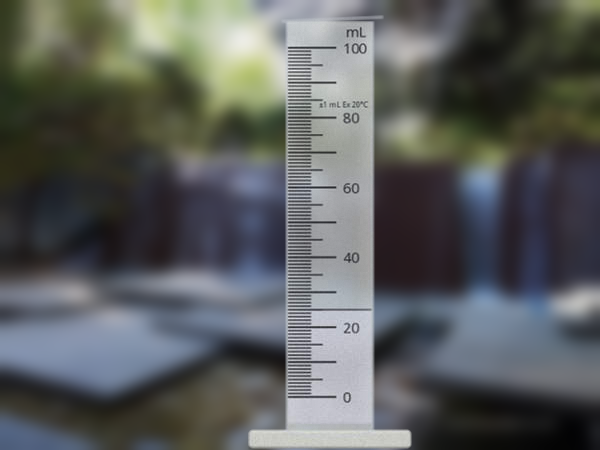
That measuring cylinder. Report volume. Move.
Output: 25 mL
